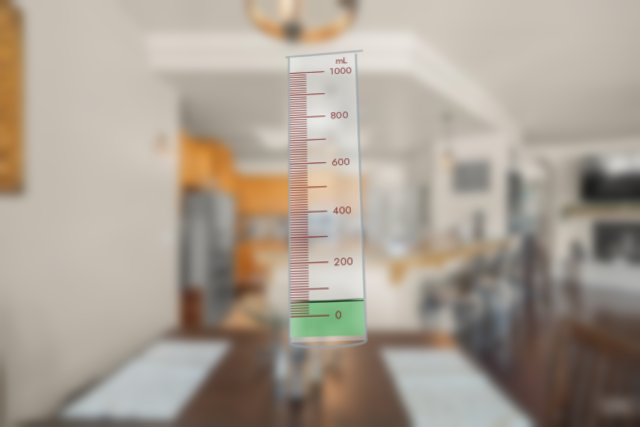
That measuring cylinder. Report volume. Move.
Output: 50 mL
